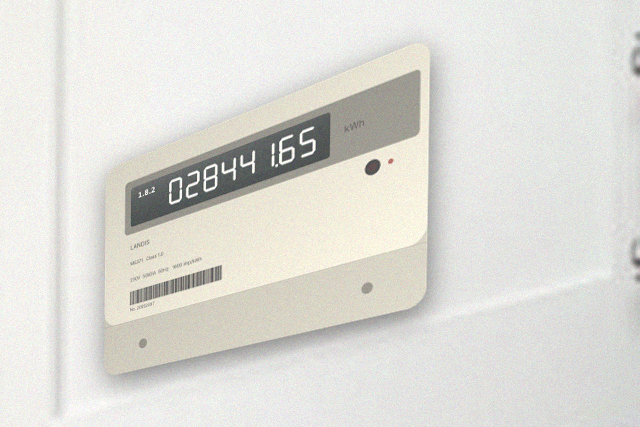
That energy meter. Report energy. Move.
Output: 28441.65 kWh
